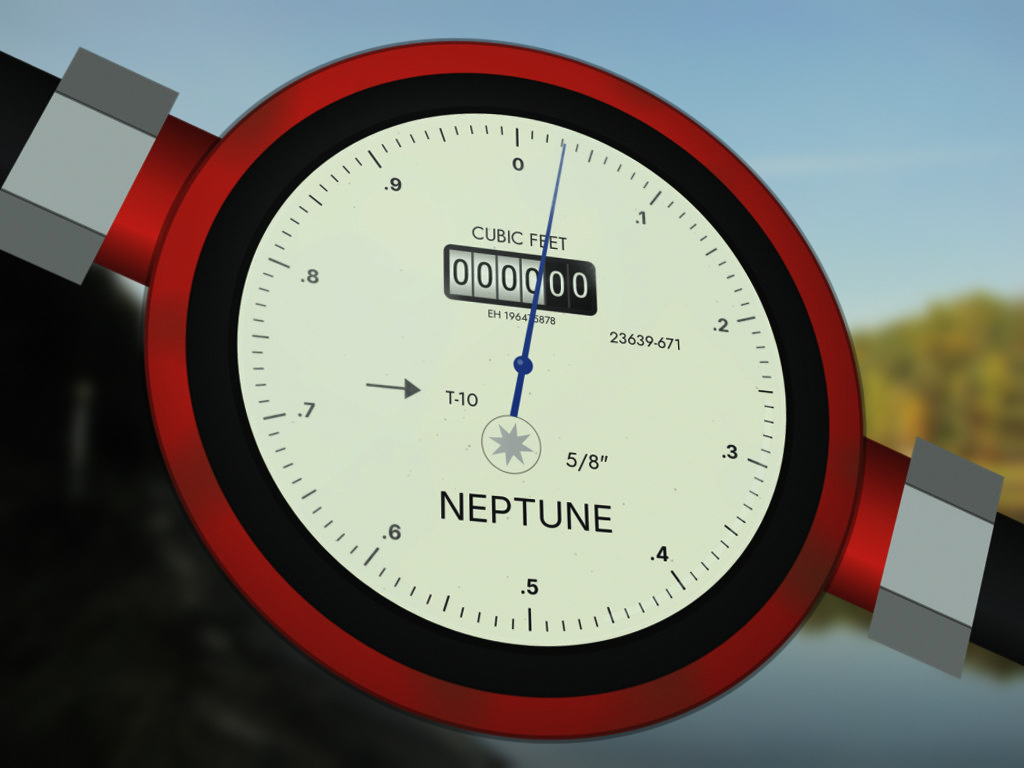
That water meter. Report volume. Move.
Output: 0.03 ft³
